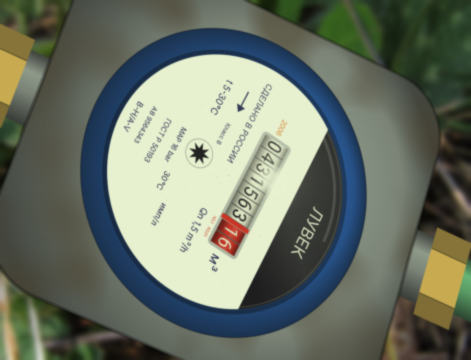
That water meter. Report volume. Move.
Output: 431563.16 m³
